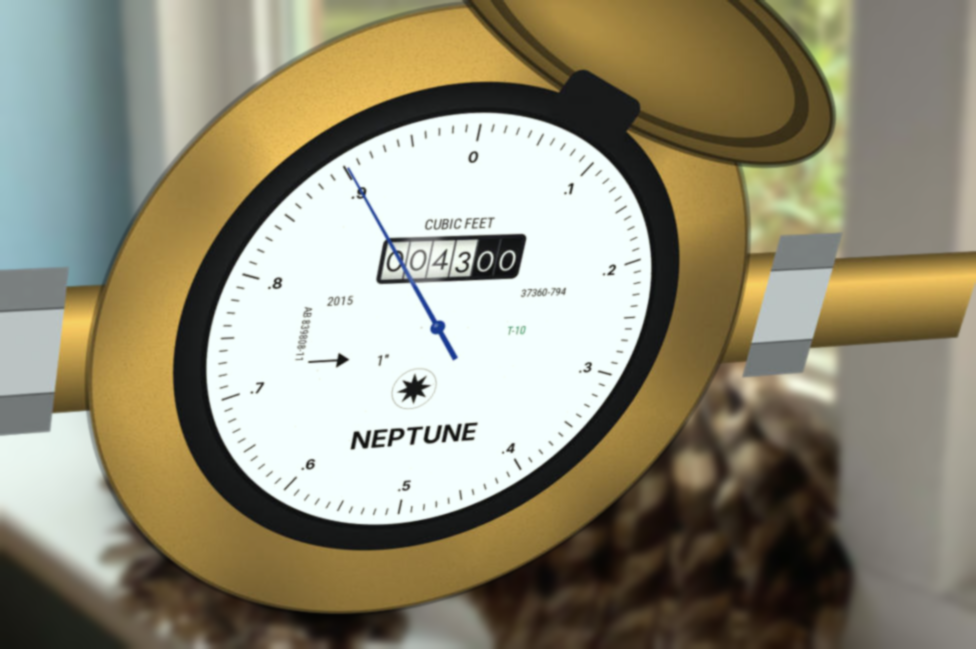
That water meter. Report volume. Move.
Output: 4299.90 ft³
